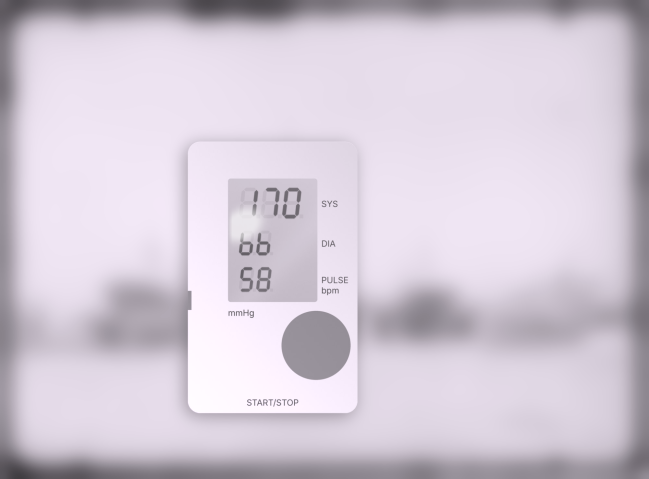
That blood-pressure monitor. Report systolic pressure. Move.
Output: 170 mmHg
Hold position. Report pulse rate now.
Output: 58 bpm
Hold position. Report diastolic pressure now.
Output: 66 mmHg
